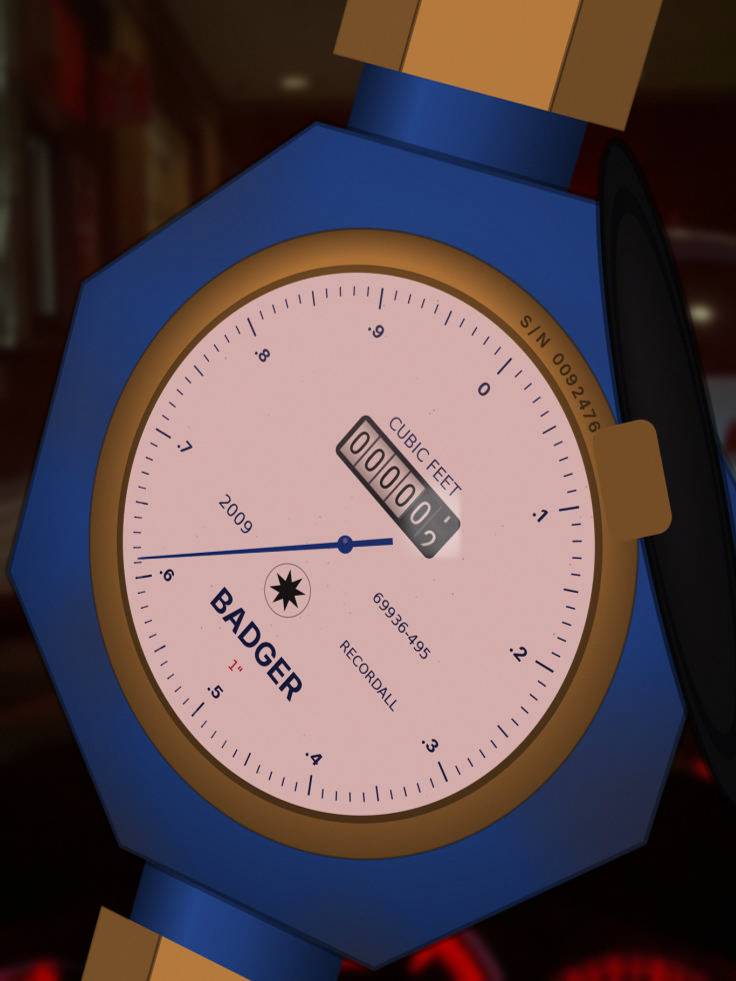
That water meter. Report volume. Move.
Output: 1.61 ft³
